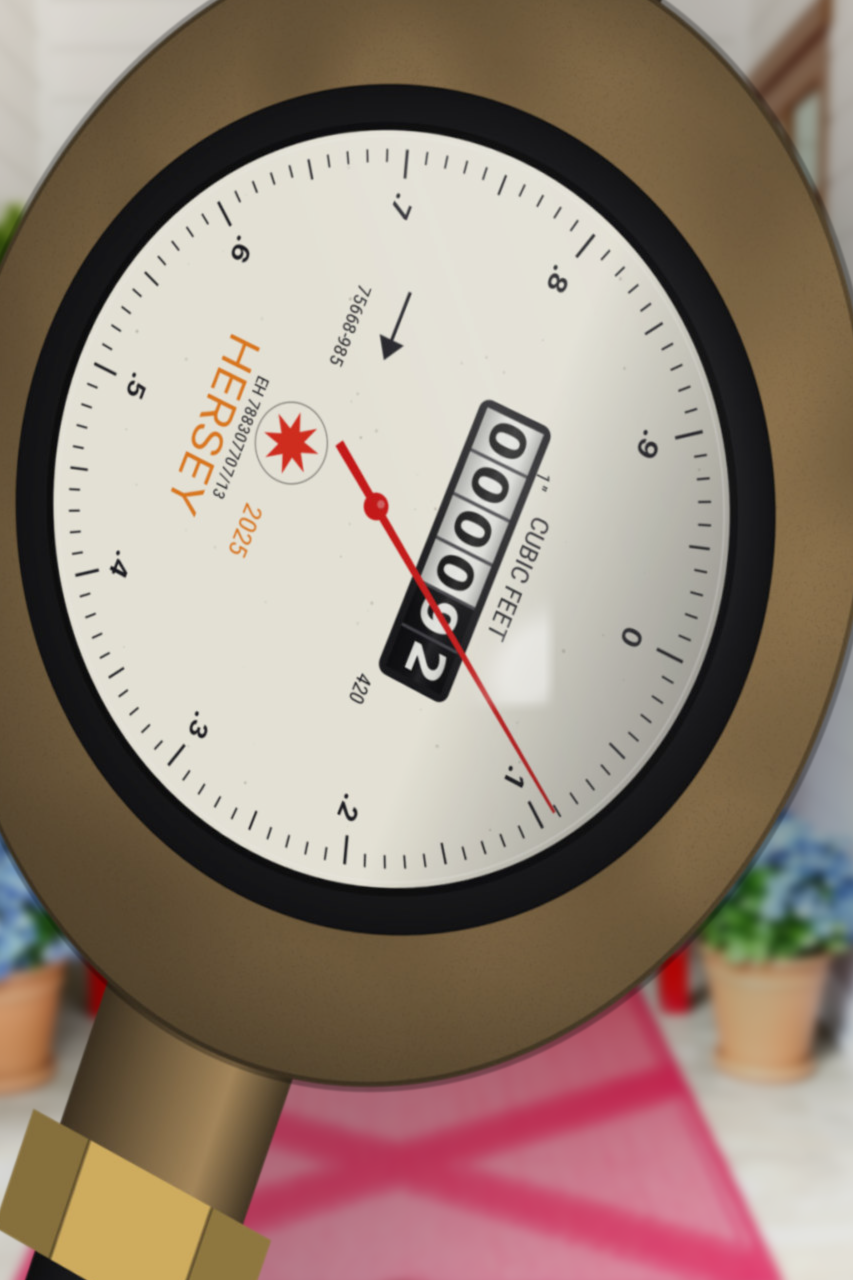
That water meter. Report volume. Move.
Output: 92.09 ft³
